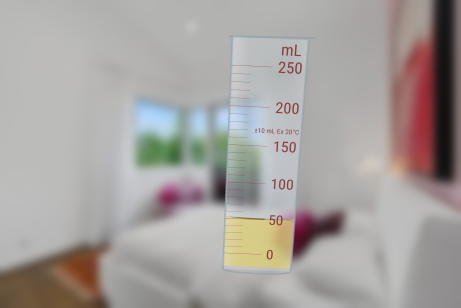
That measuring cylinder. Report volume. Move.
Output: 50 mL
